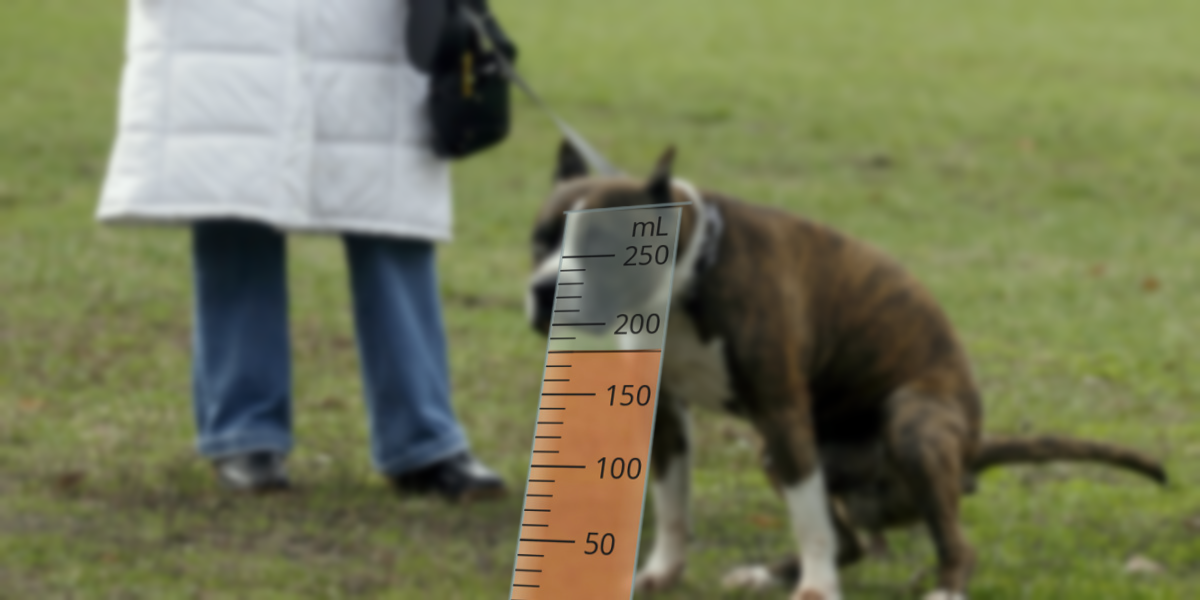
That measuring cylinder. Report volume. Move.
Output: 180 mL
